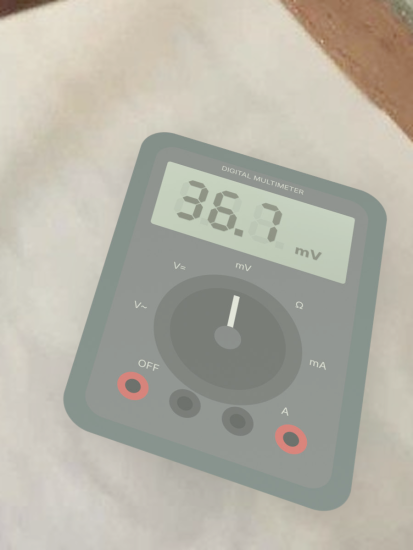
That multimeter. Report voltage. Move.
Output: 36.7 mV
